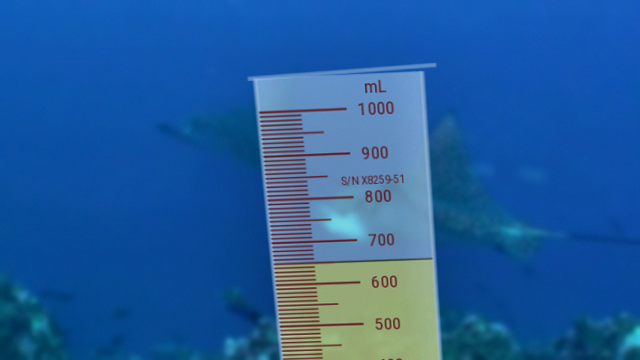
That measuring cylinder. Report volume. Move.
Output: 650 mL
